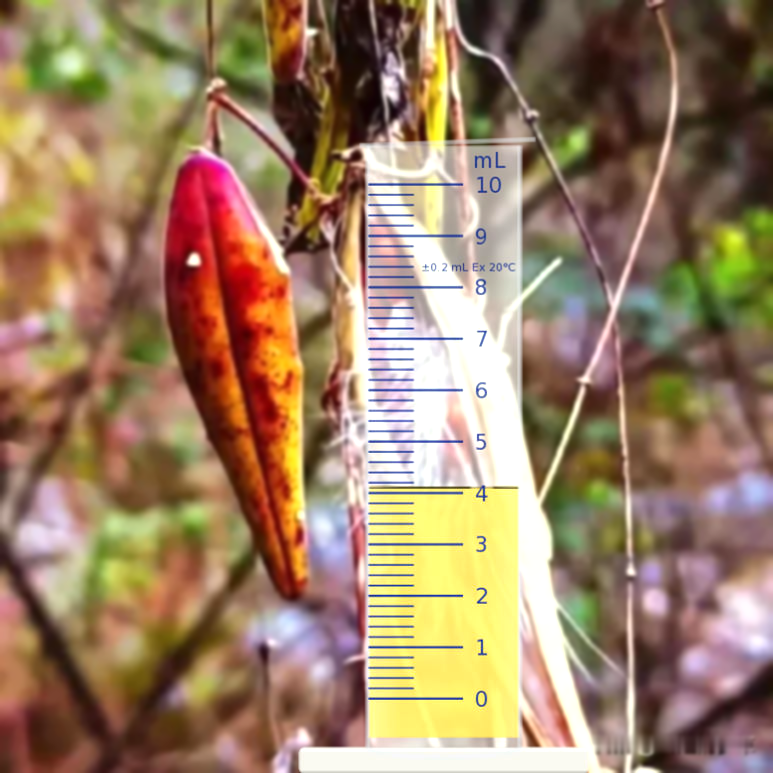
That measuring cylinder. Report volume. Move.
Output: 4.1 mL
